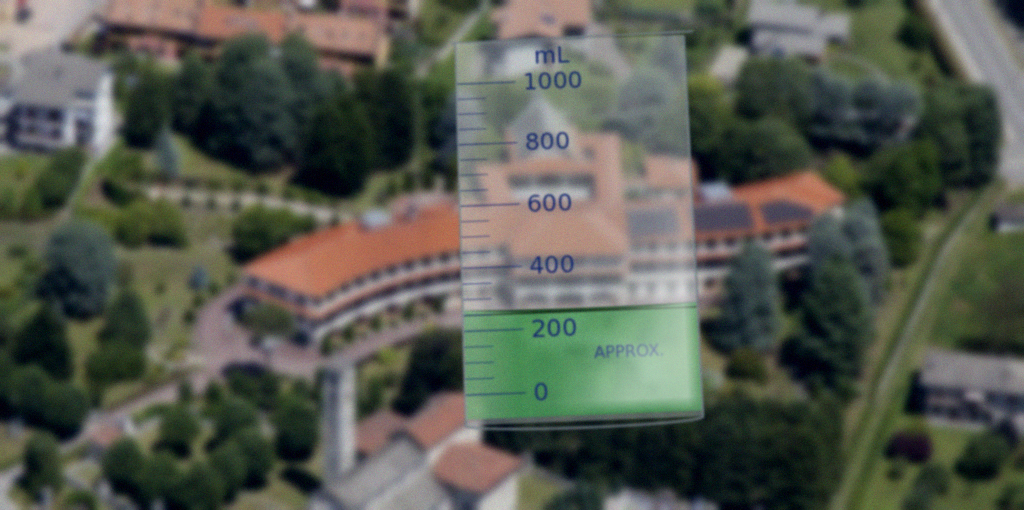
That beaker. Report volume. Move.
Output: 250 mL
